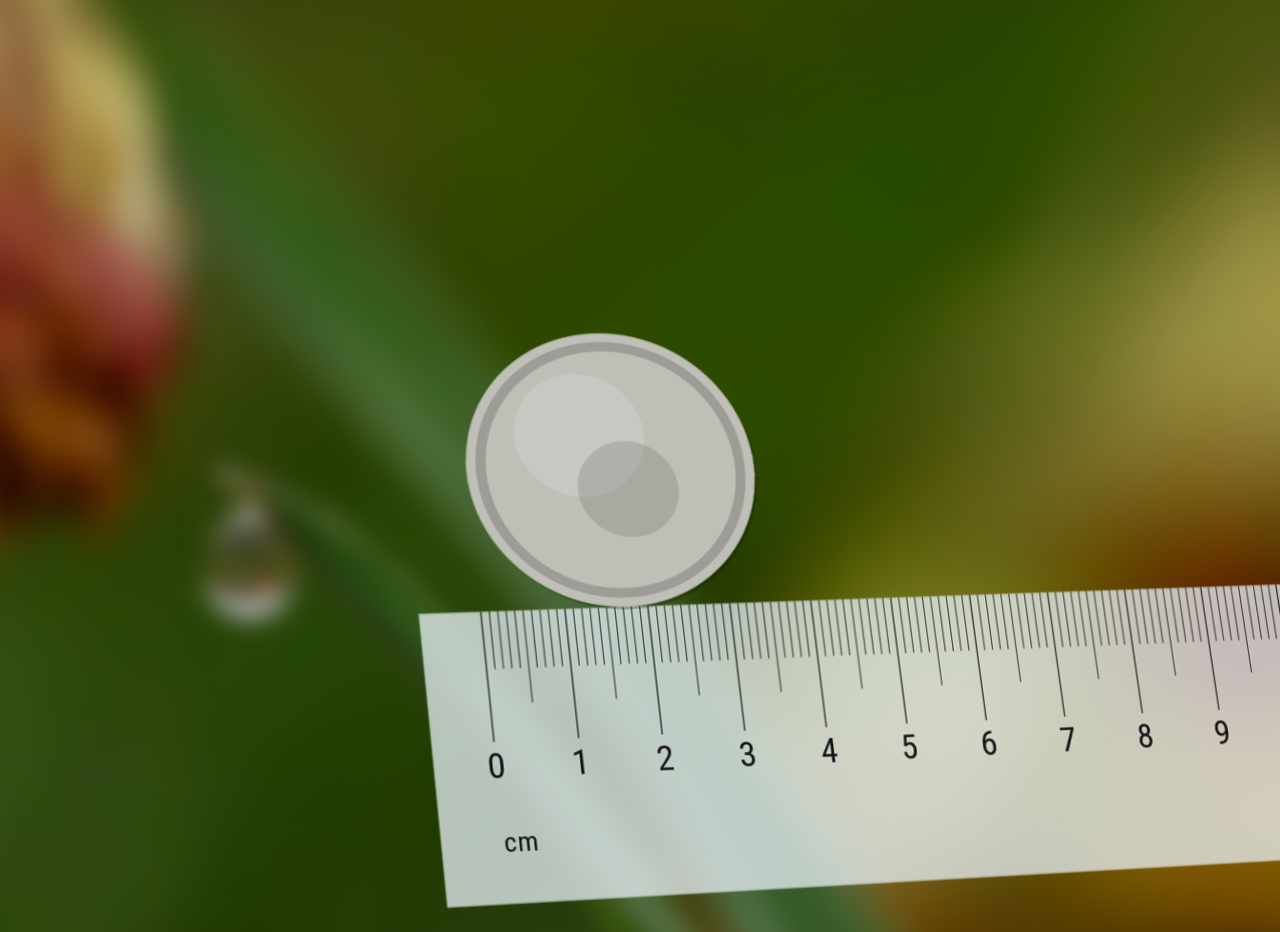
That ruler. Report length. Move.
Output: 3.5 cm
